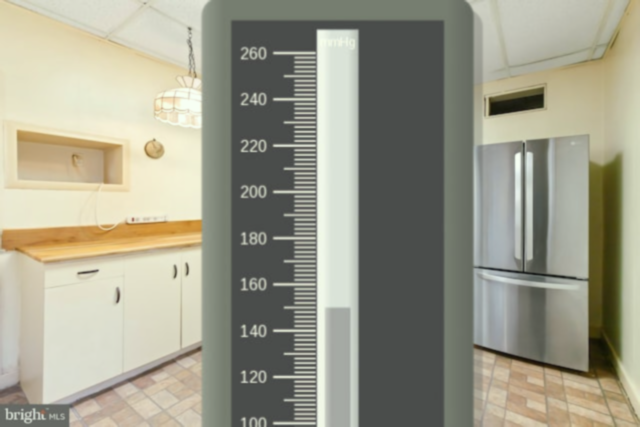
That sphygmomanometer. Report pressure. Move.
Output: 150 mmHg
